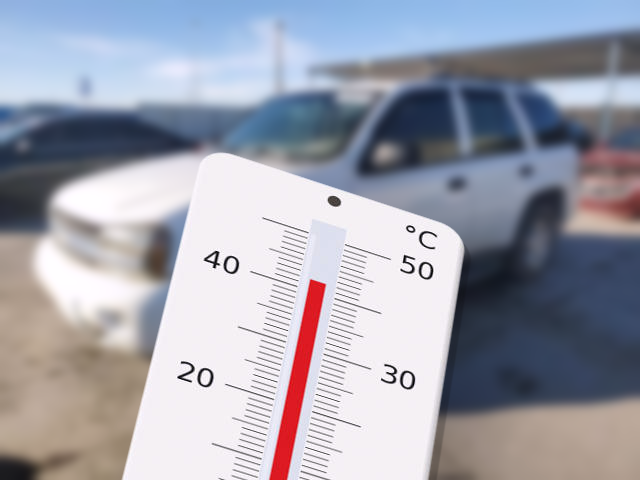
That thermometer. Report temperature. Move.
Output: 42 °C
